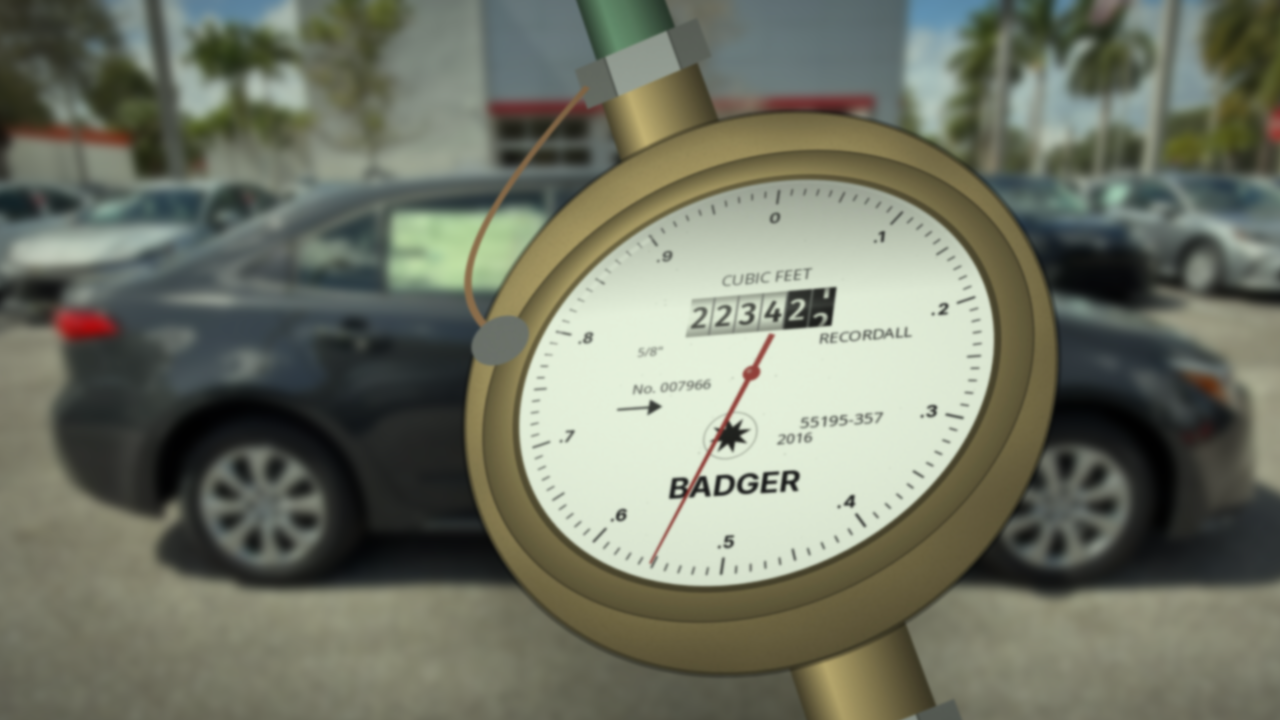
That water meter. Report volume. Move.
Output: 223421.55 ft³
